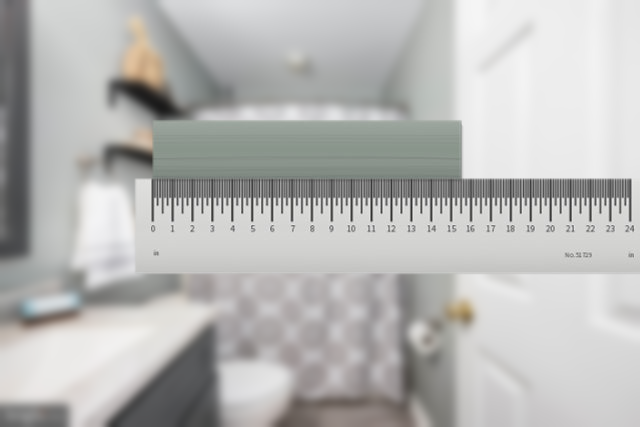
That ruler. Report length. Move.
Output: 15.5 in
